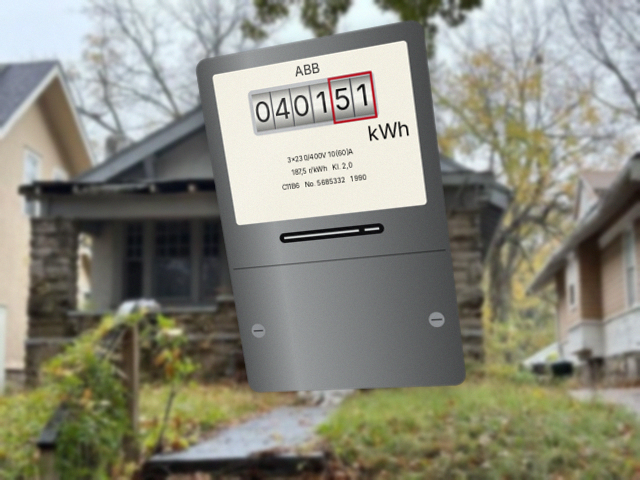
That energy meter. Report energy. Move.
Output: 401.51 kWh
